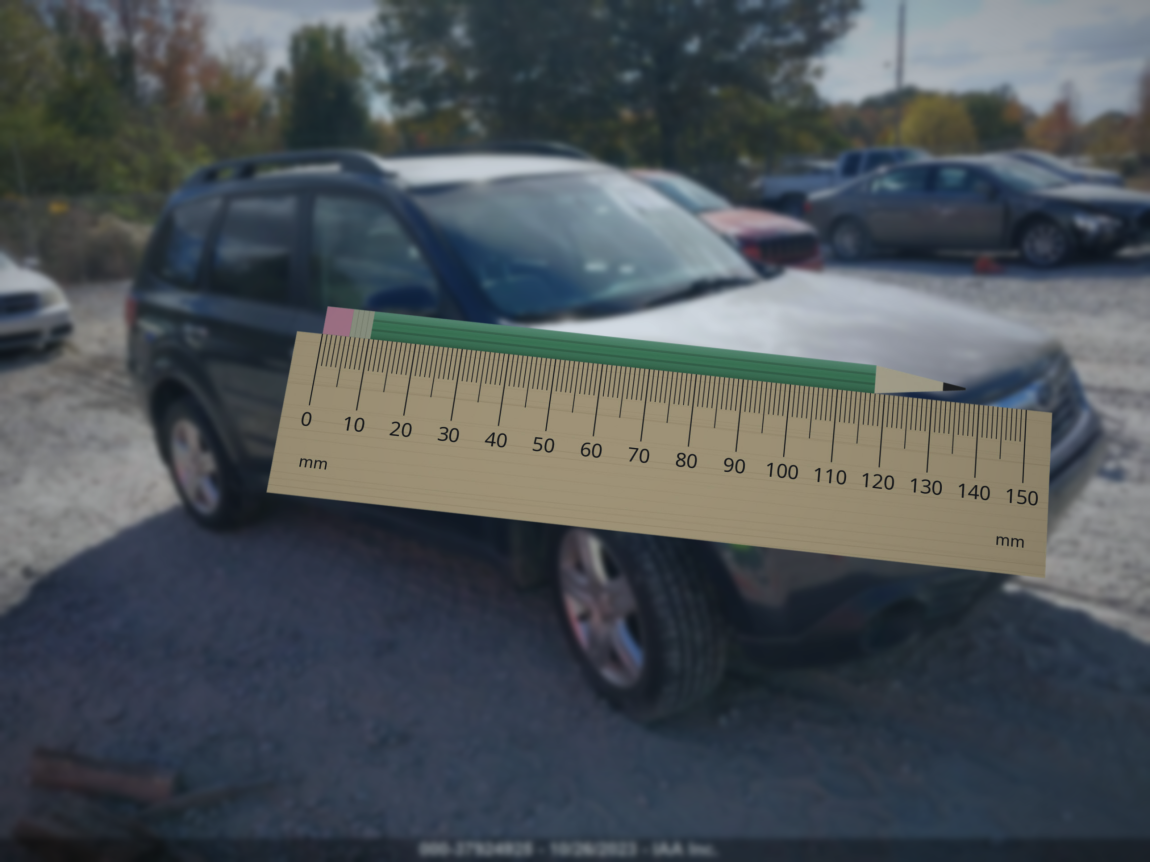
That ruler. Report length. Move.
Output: 137 mm
